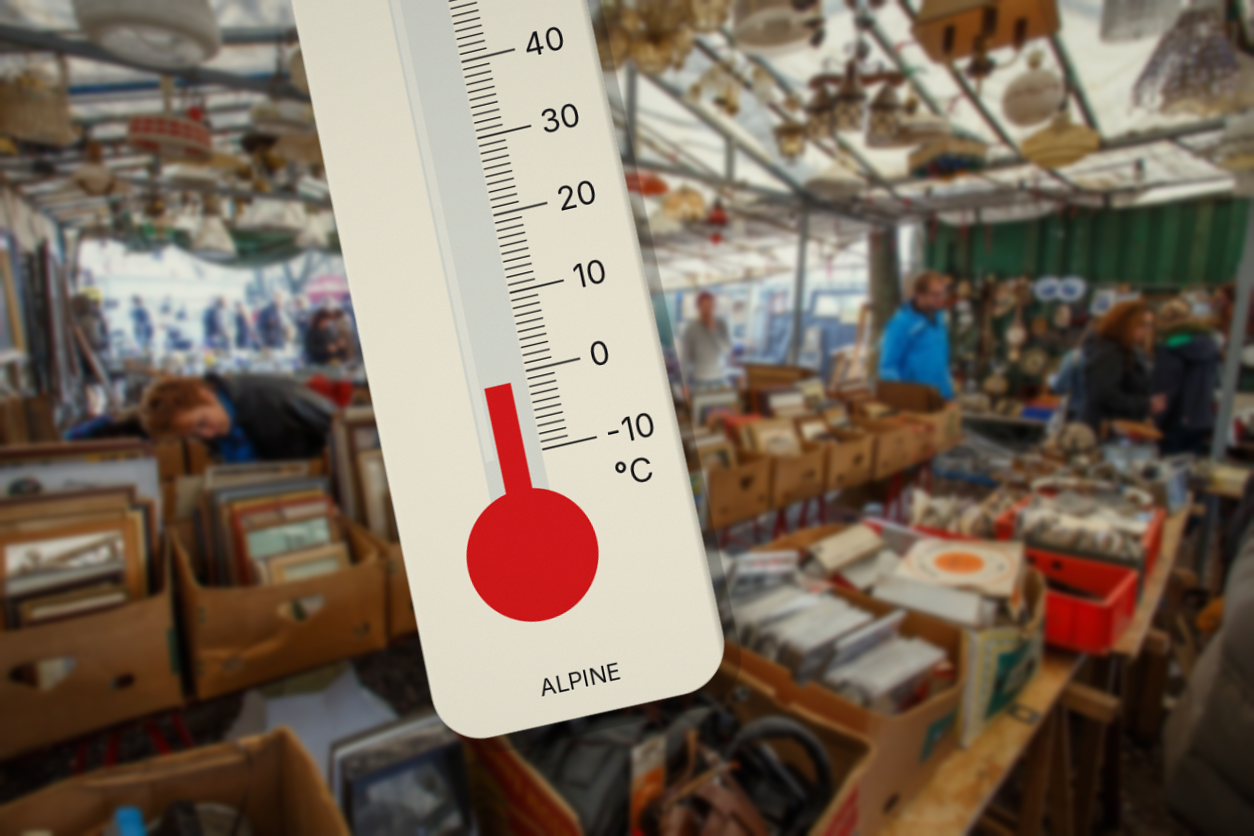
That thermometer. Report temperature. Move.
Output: -1 °C
